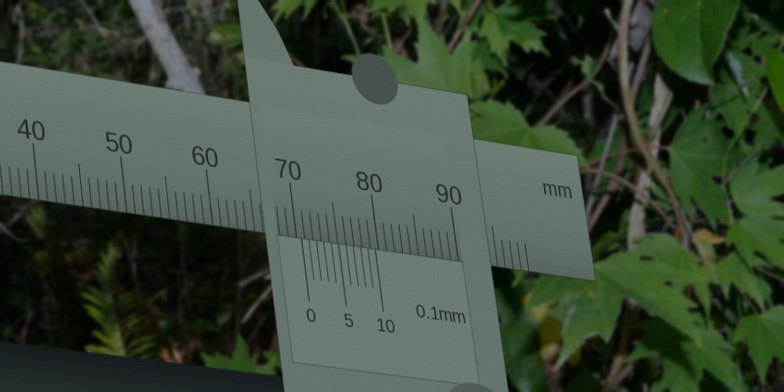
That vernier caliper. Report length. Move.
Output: 70.6 mm
